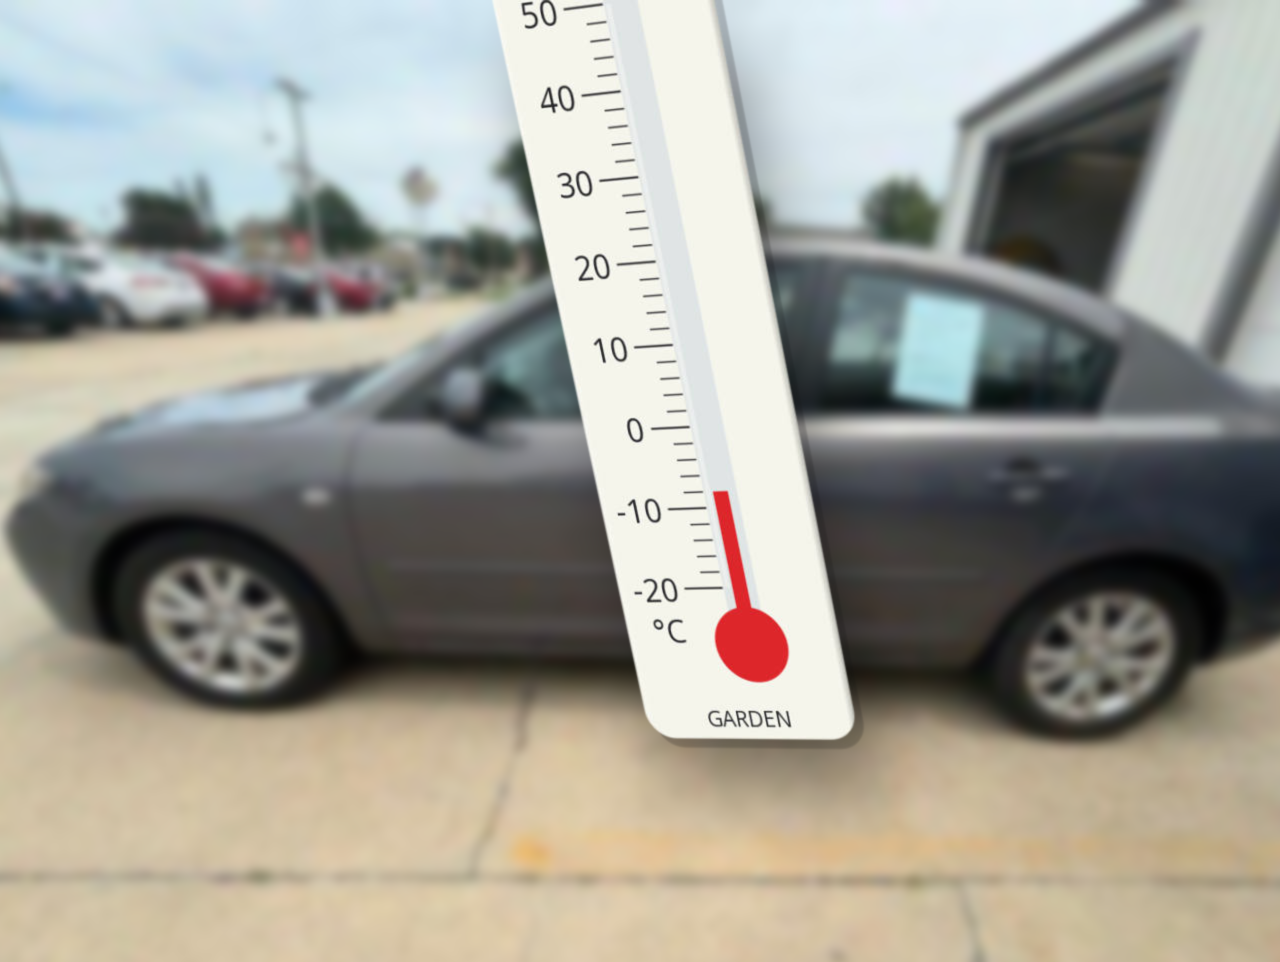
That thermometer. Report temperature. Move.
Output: -8 °C
